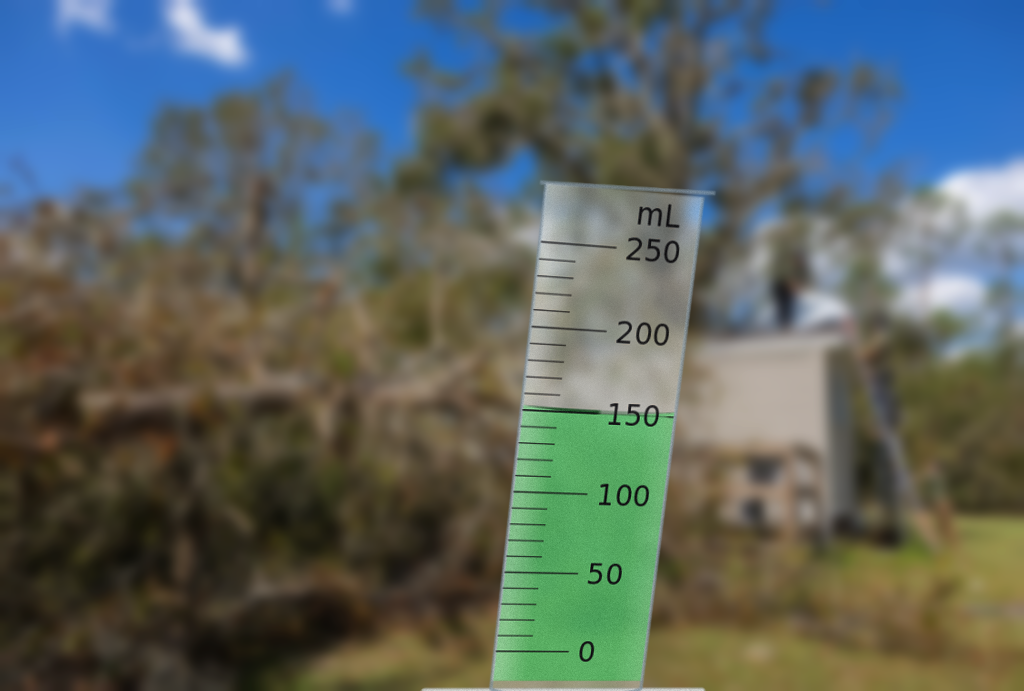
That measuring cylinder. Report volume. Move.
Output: 150 mL
